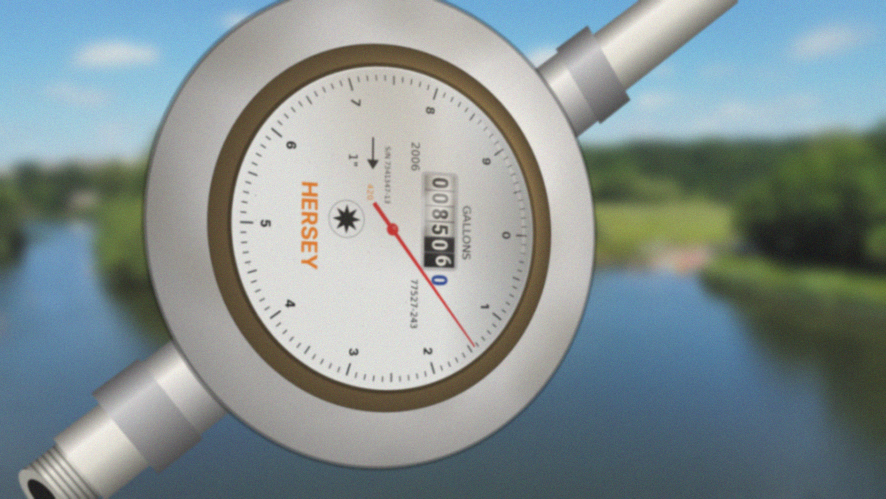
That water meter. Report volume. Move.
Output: 85061.4 gal
